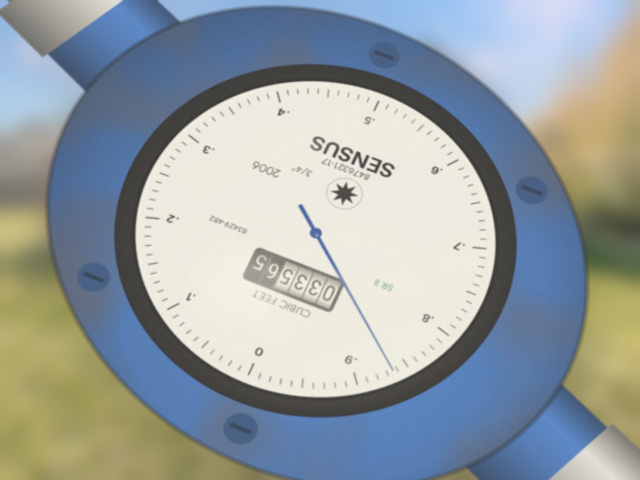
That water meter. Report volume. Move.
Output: 33564.86 ft³
